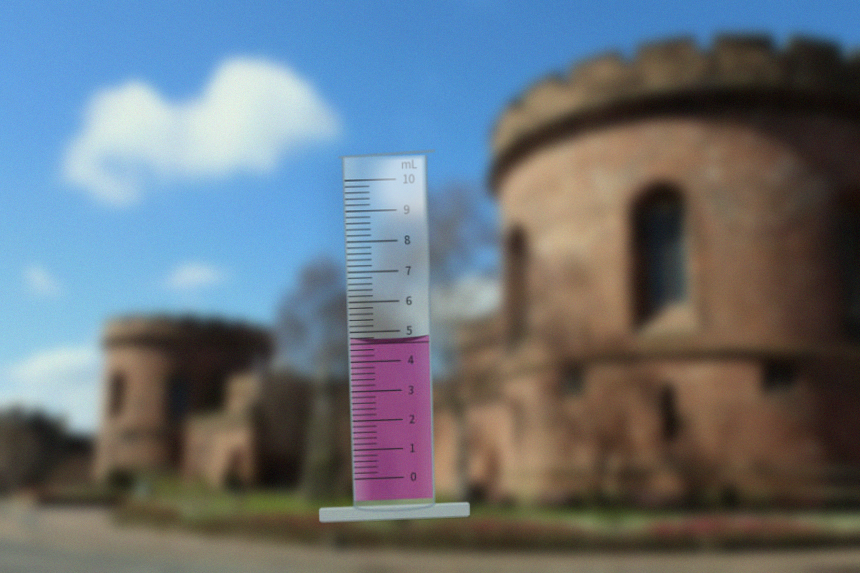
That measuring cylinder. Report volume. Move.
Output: 4.6 mL
